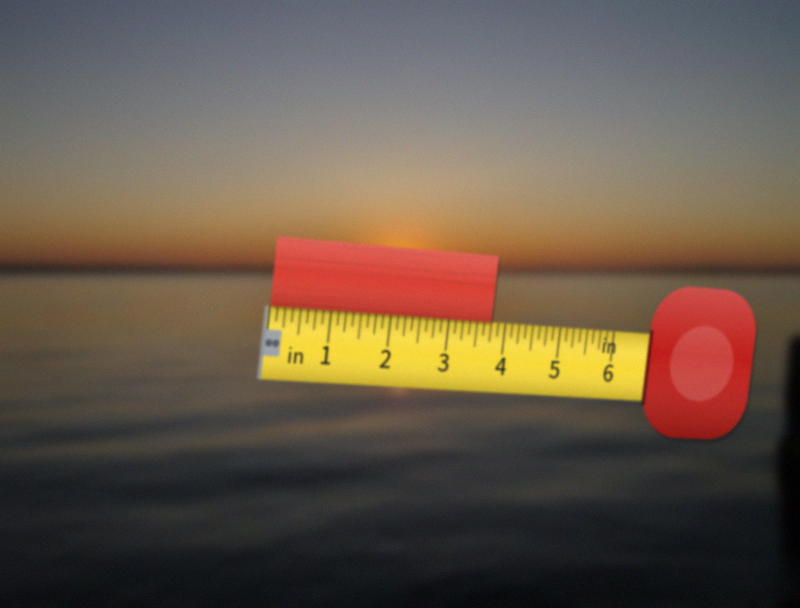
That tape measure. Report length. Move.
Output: 3.75 in
